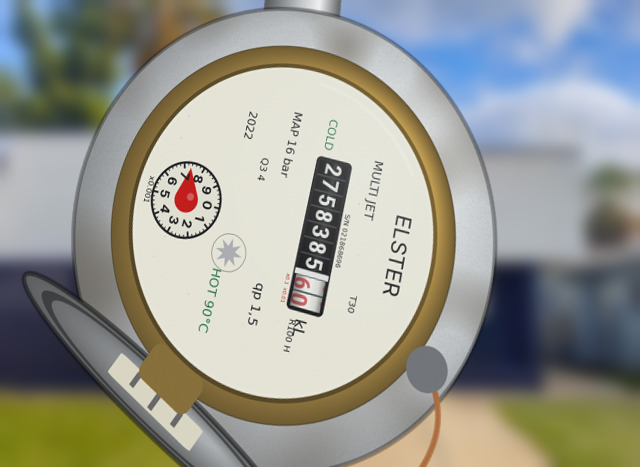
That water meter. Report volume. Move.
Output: 2758385.597 kL
